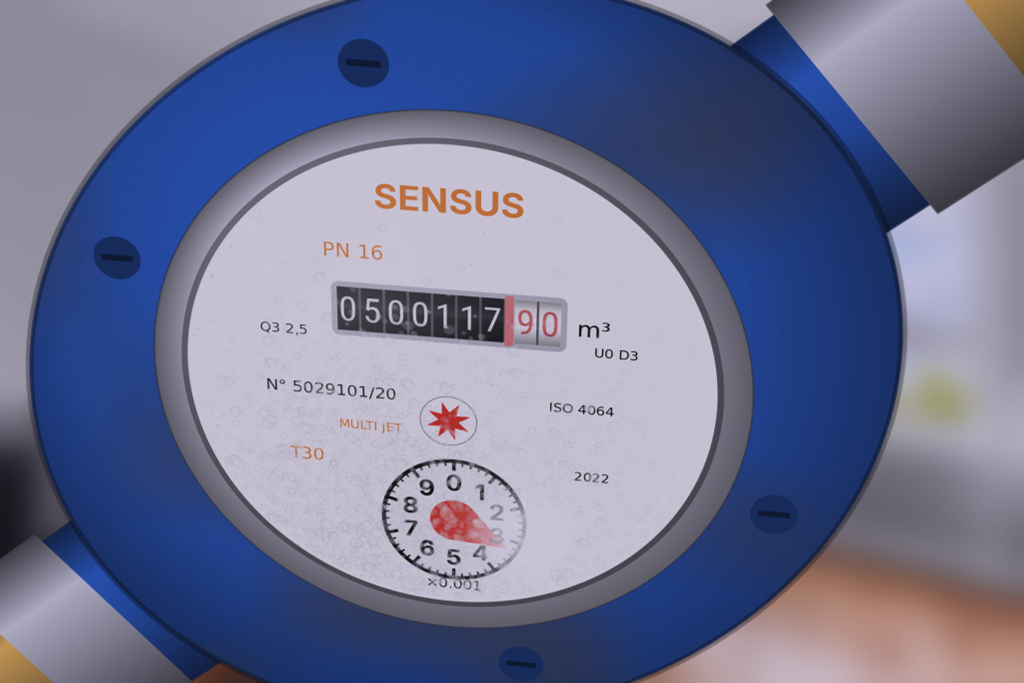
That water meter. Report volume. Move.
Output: 500117.903 m³
